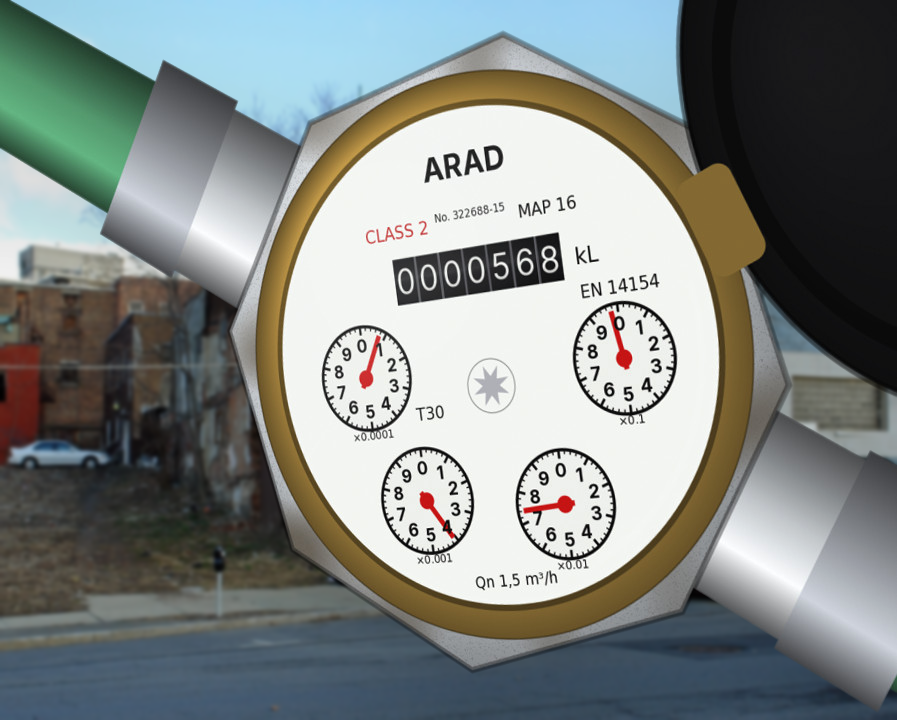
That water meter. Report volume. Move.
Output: 567.9740 kL
